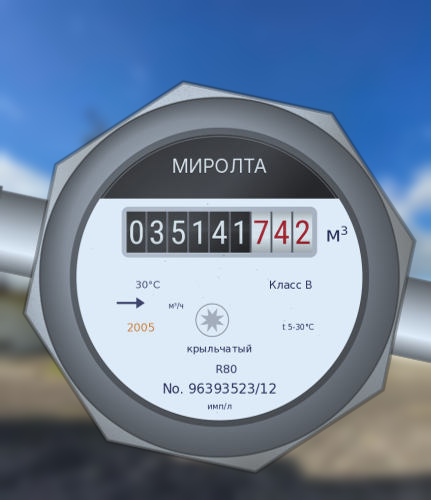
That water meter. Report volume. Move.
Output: 35141.742 m³
